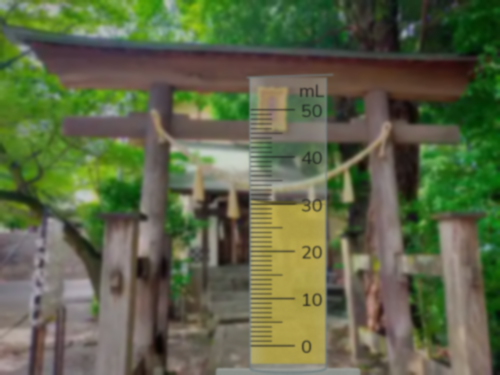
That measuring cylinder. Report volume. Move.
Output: 30 mL
